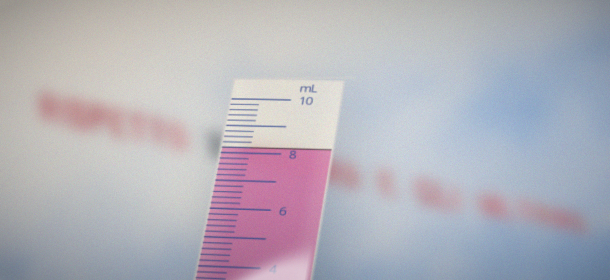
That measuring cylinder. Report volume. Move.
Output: 8.2 mL
